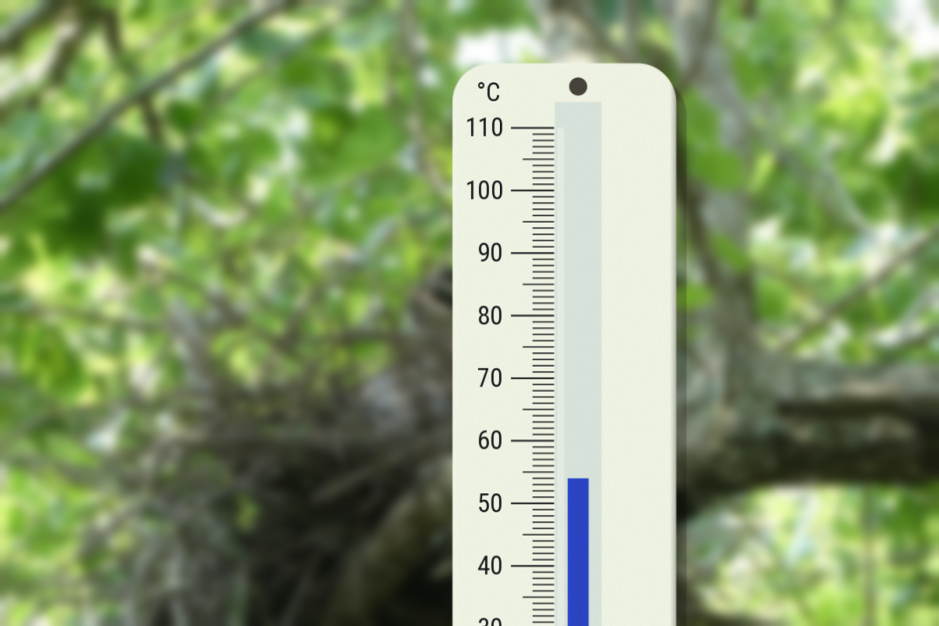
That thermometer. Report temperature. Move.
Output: 54 °C
